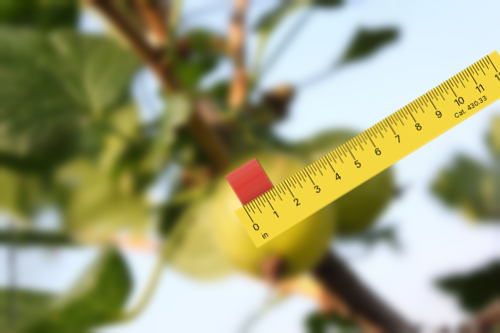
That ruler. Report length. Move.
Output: 1.5 in
